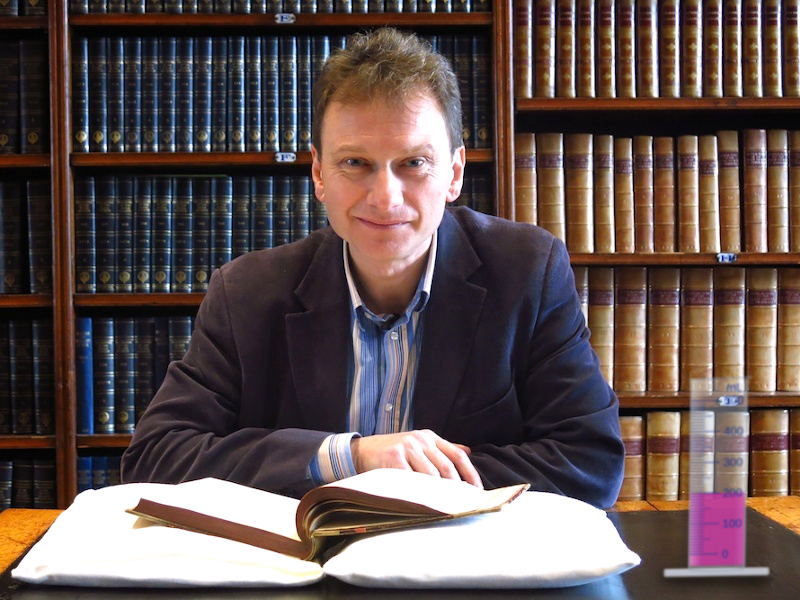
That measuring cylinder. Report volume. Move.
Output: 200 mL
